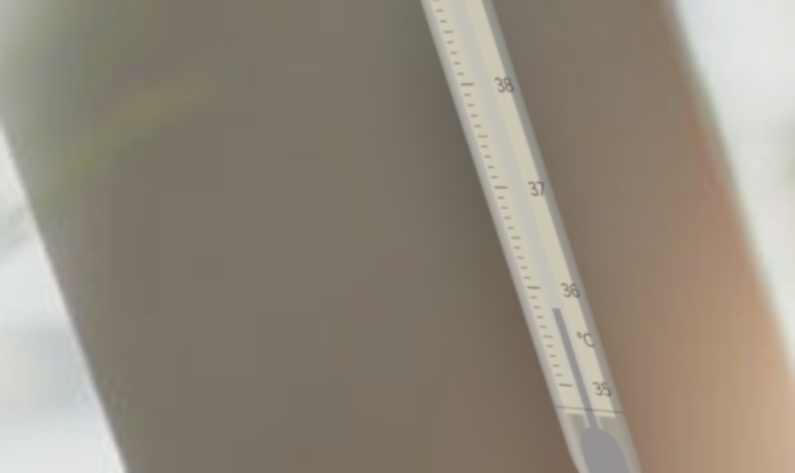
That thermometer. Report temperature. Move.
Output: 35.8 °C
